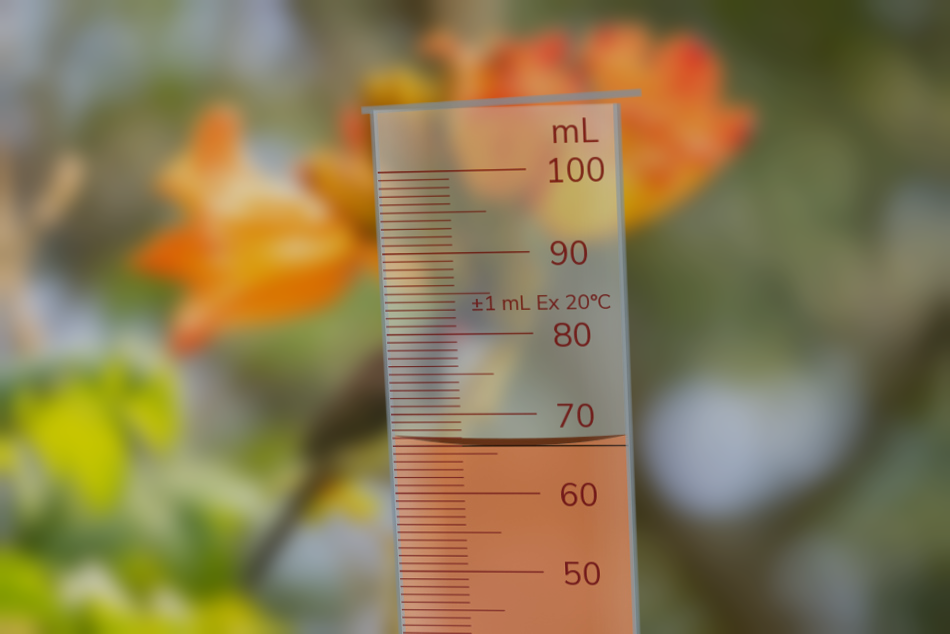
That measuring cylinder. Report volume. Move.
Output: 66 mL
